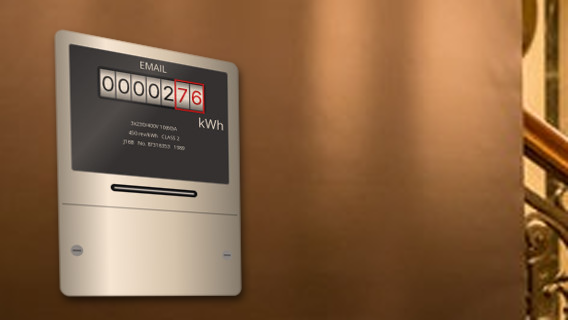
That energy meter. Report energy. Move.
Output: 2.76 kWh
